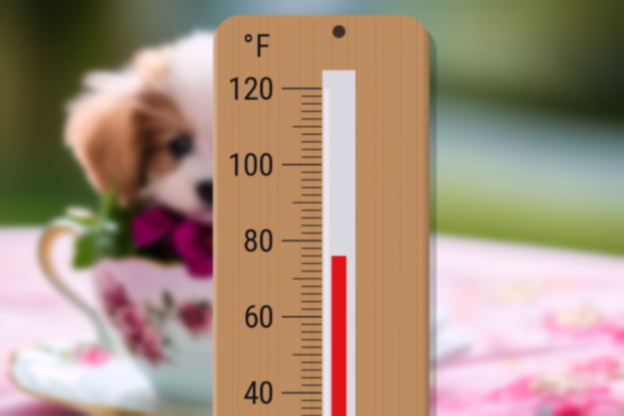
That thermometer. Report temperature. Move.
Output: 76 °F
